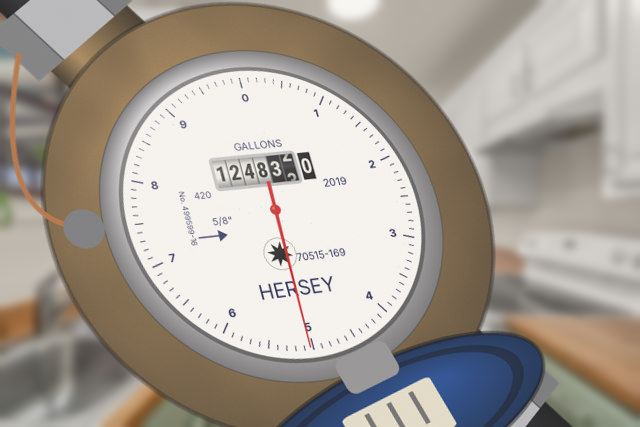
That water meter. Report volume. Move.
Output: 1248325.0 gal
